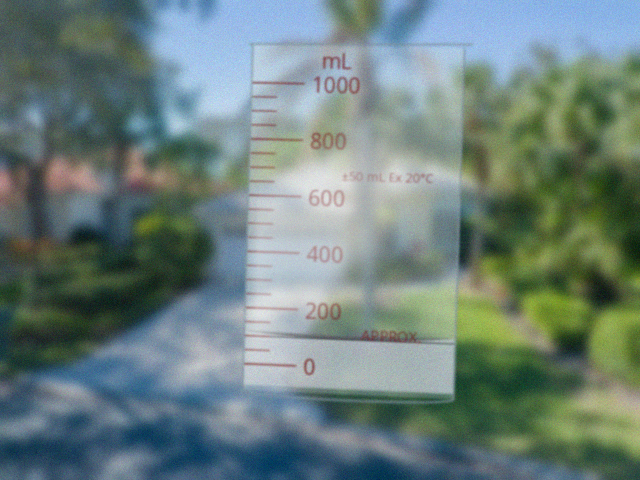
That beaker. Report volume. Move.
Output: 100 mL
